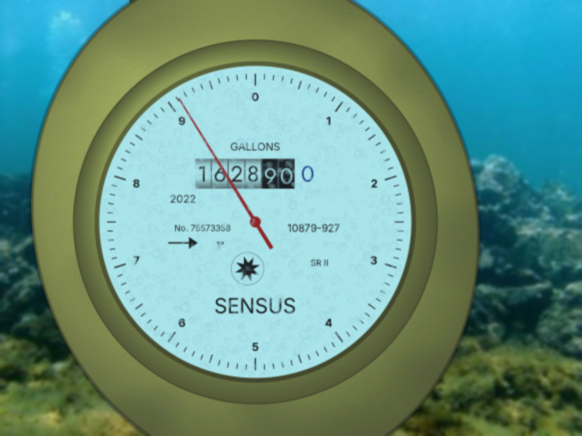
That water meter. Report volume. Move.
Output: 1628899.1 gal
